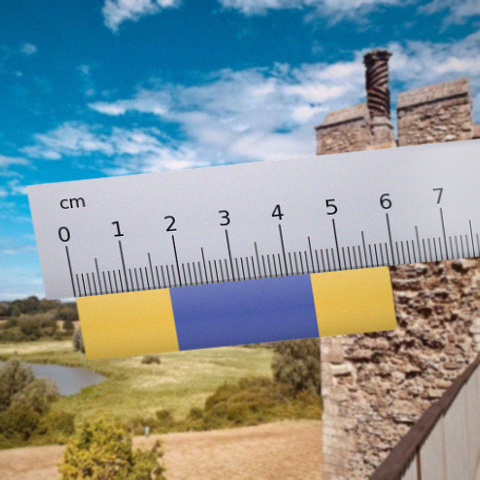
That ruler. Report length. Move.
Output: 5.9 cm
